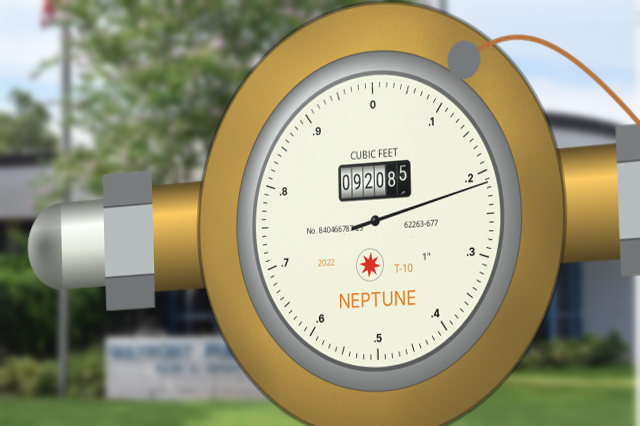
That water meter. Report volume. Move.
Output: 92085.21 ft³
